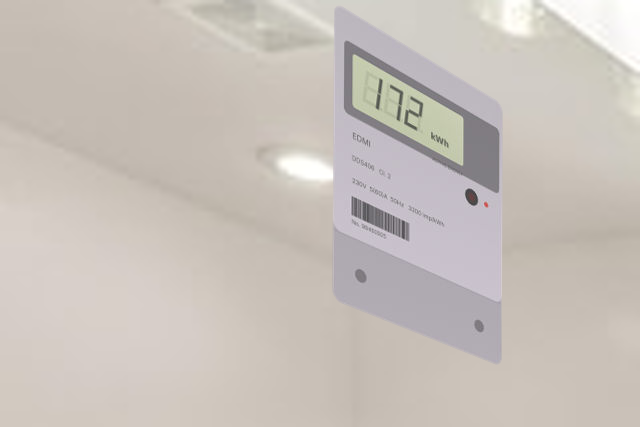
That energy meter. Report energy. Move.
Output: 172 kWh
